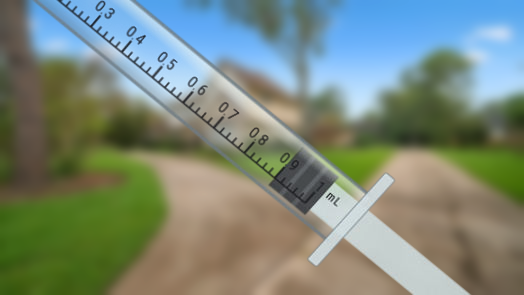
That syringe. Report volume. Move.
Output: 0.9 mL
